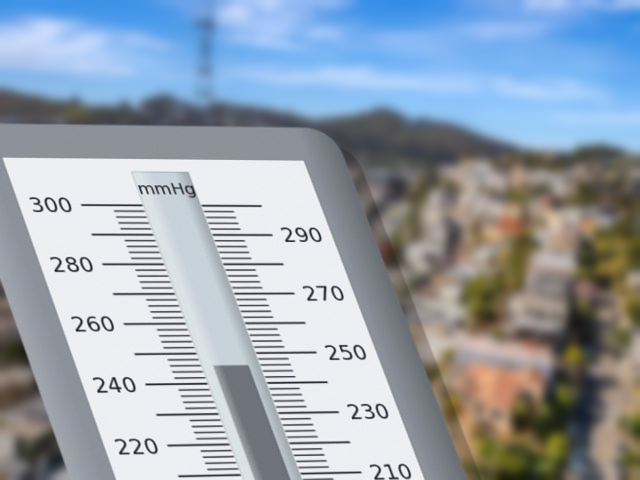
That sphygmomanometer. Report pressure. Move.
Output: 246 mmHg
